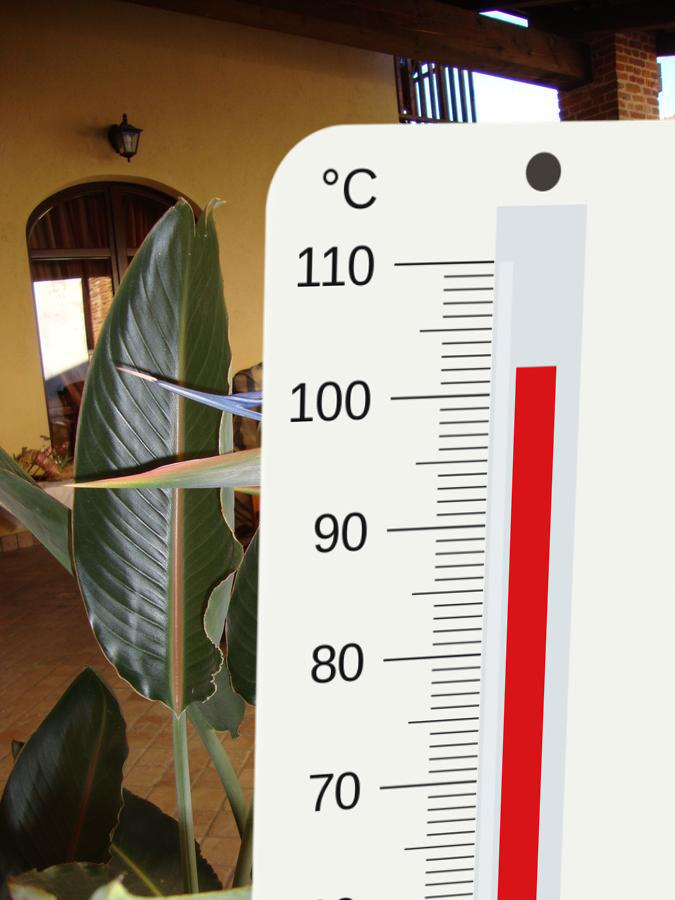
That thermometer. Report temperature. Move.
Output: 102 °C
